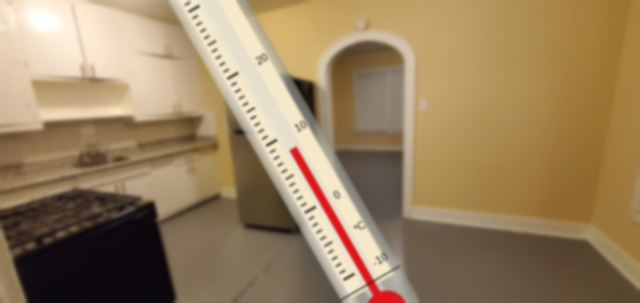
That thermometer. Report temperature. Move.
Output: 8 °C
